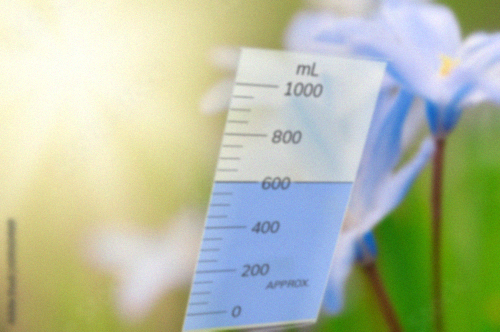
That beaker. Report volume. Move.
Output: 600 mL
